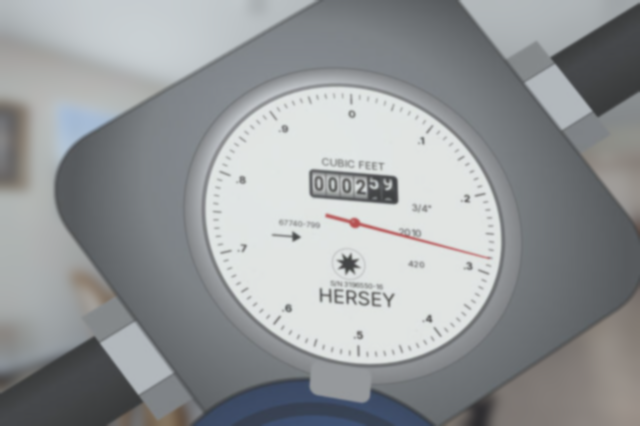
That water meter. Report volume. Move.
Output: 259.28 ft³
